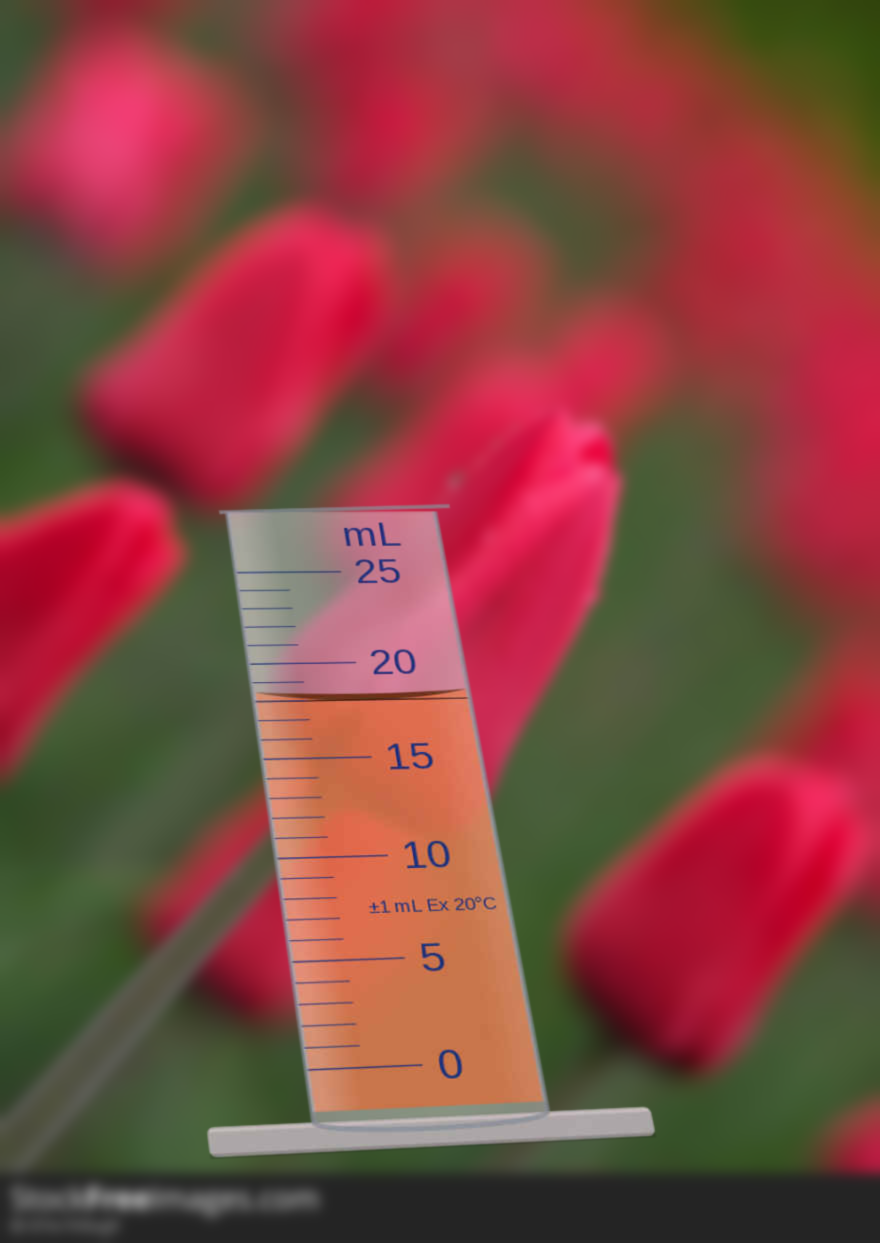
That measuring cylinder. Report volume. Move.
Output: 18 mL
